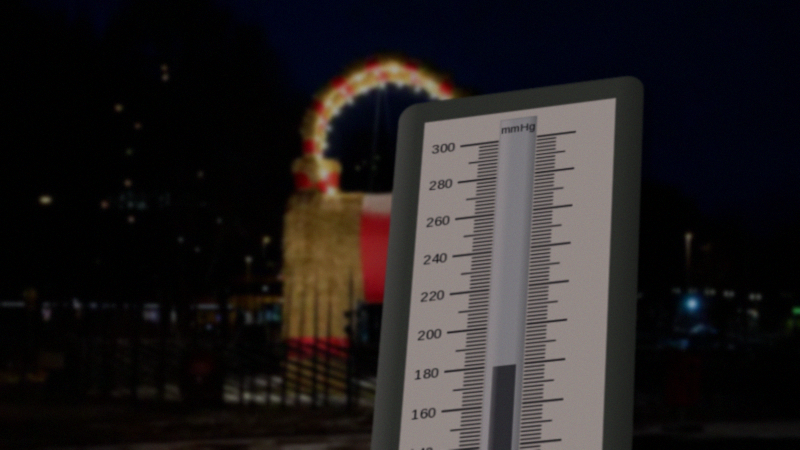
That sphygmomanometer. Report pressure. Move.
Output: 180 mmHg
